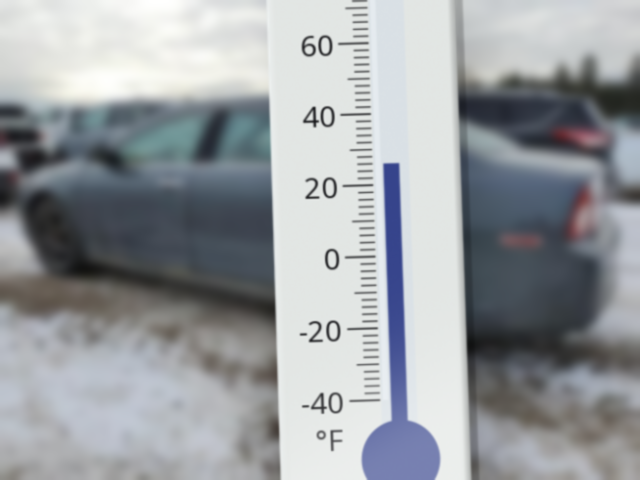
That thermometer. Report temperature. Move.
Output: 26 °F
